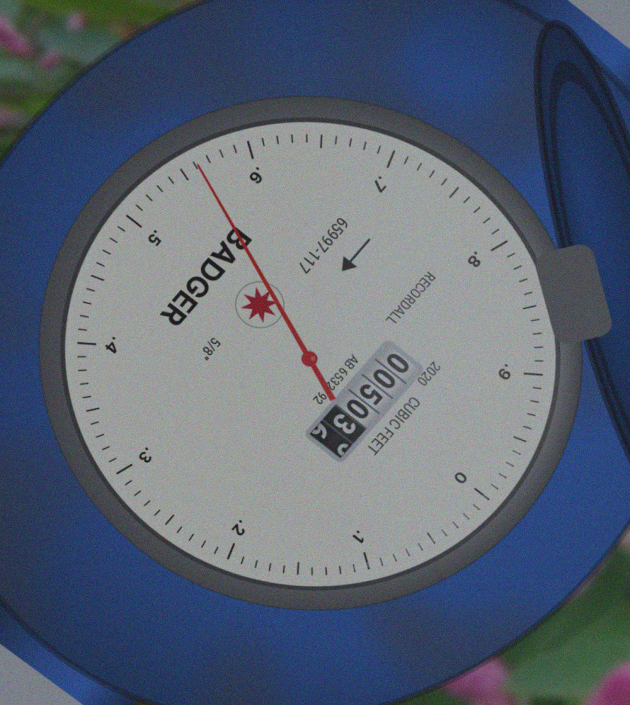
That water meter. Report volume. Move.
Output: 5035.56 ft³
